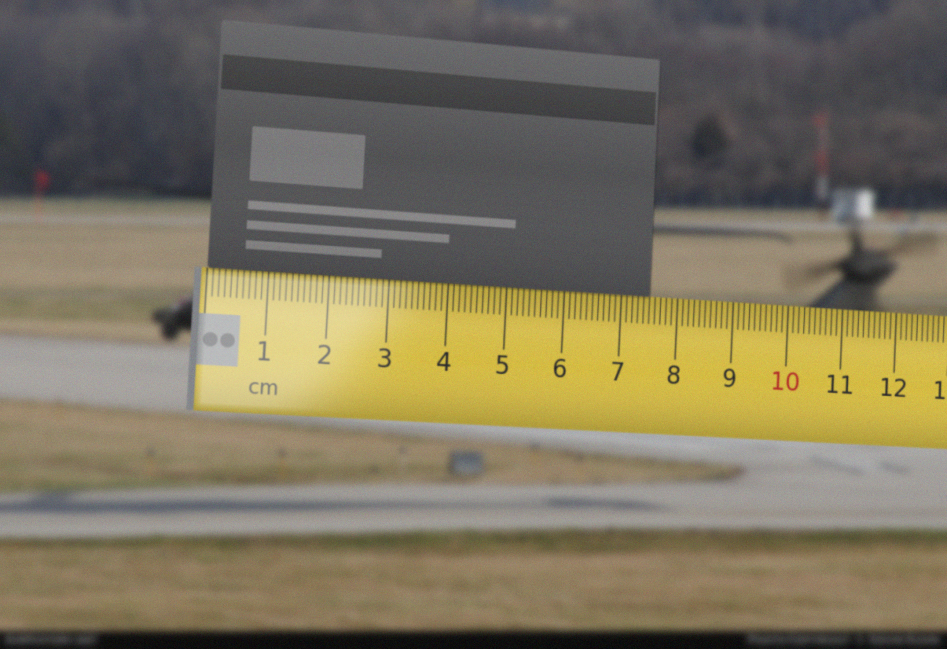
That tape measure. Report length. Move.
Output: 7.5 cm
